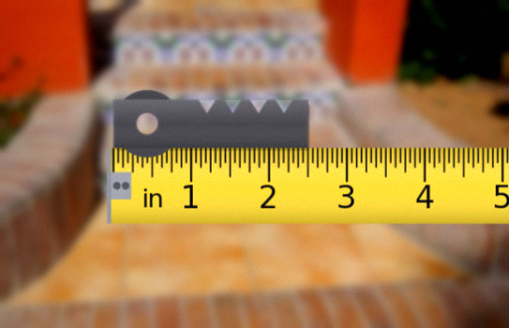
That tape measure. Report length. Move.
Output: 2.5 in
